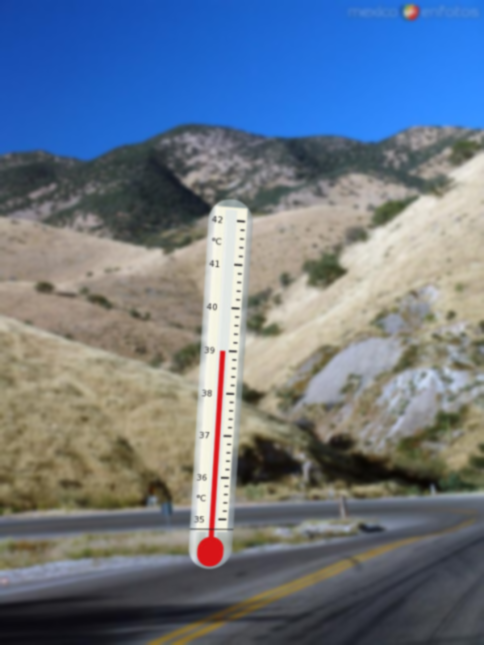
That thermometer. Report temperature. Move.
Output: 39 °C
